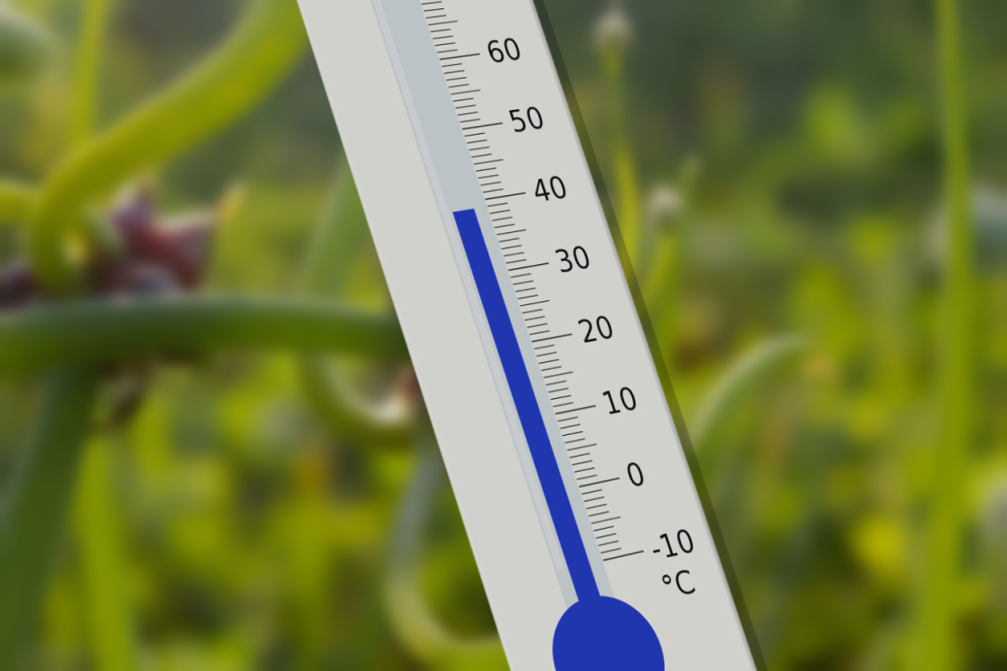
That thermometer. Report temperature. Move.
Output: 39 °C
